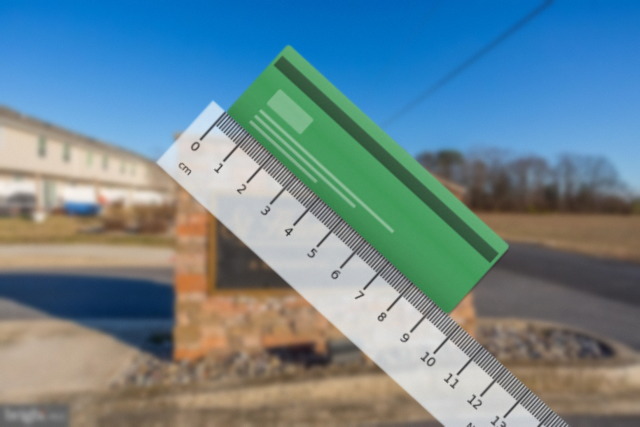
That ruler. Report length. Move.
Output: 9.5 cm
